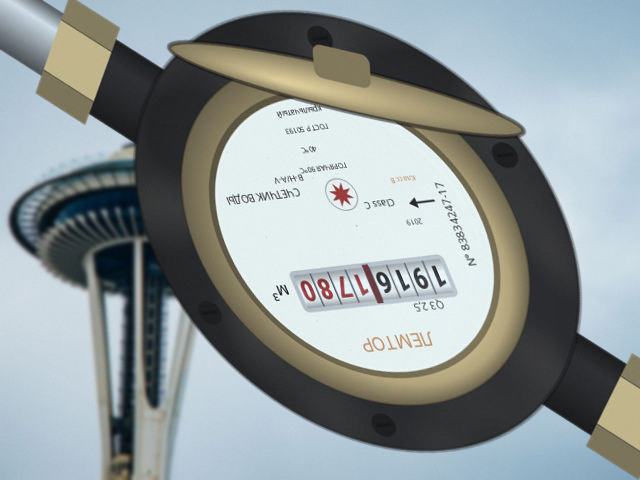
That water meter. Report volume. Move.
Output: 1916.1780 m³
